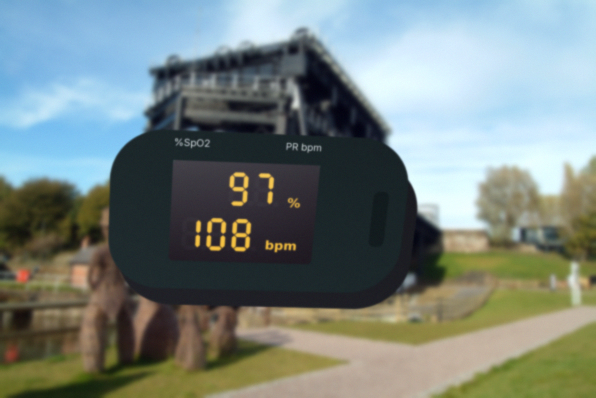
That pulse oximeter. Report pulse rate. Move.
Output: 108 bpm
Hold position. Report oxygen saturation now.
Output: 97 %
